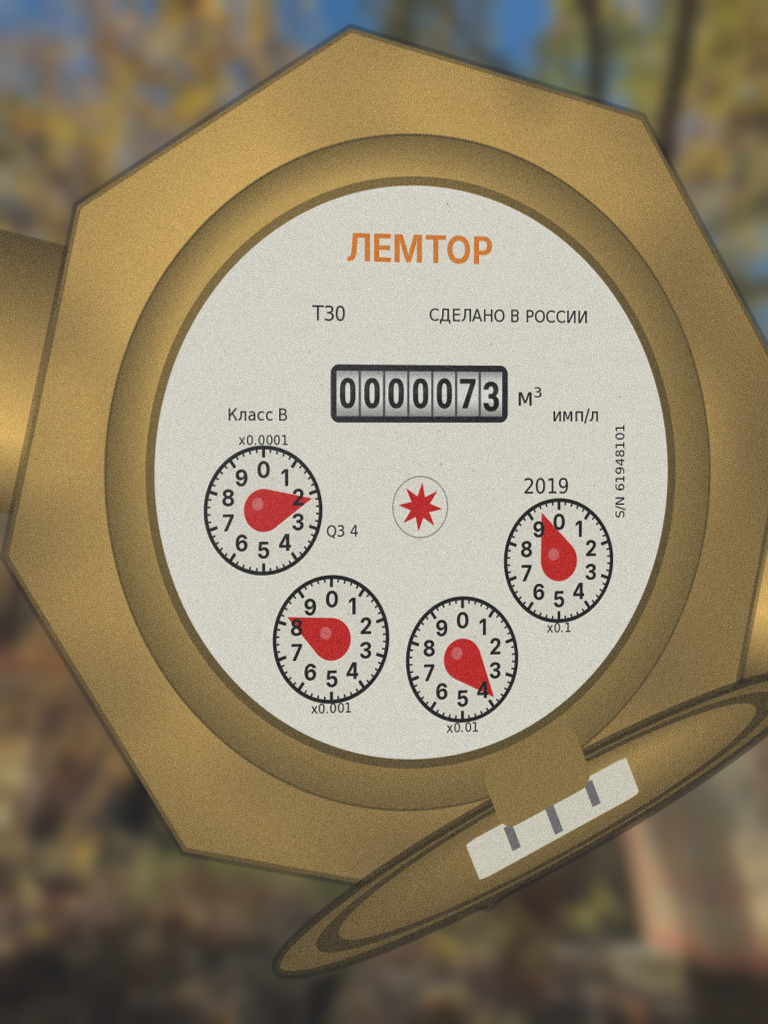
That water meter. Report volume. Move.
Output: 72.9382 m³
